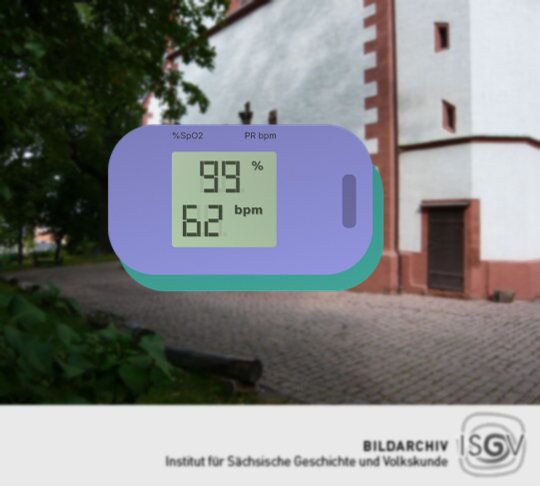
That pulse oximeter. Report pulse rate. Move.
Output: 62 bpm
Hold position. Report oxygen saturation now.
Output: 99 %
